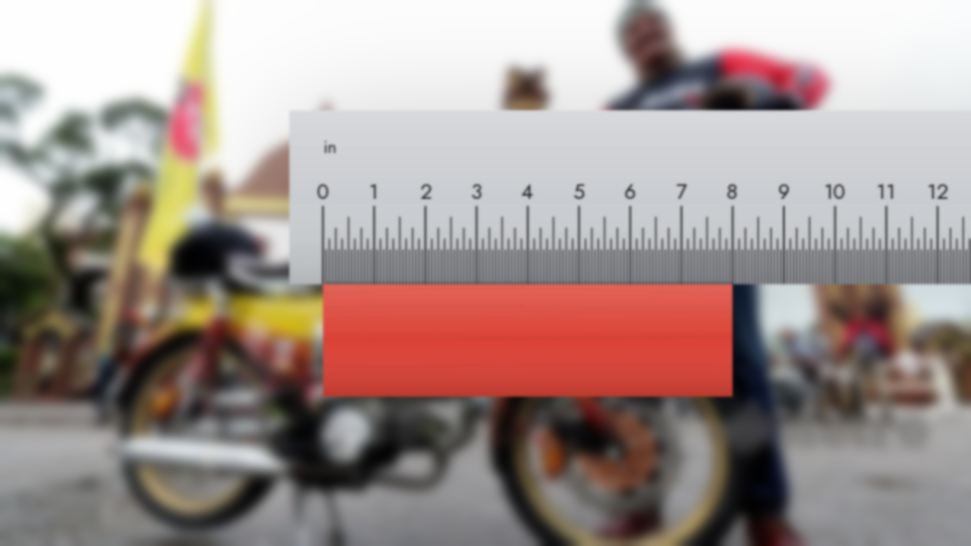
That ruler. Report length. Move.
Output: 8 in
